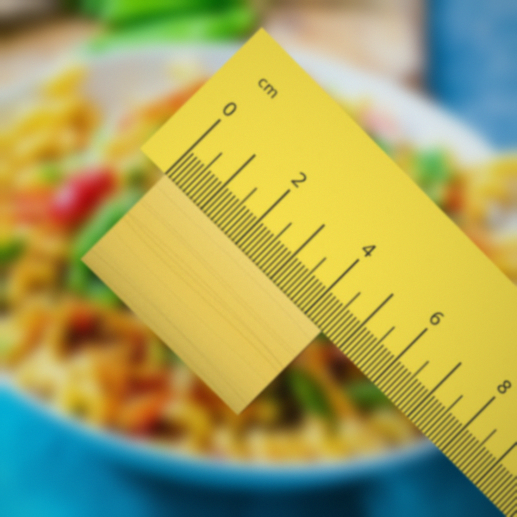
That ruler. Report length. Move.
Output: 4.5 cm
